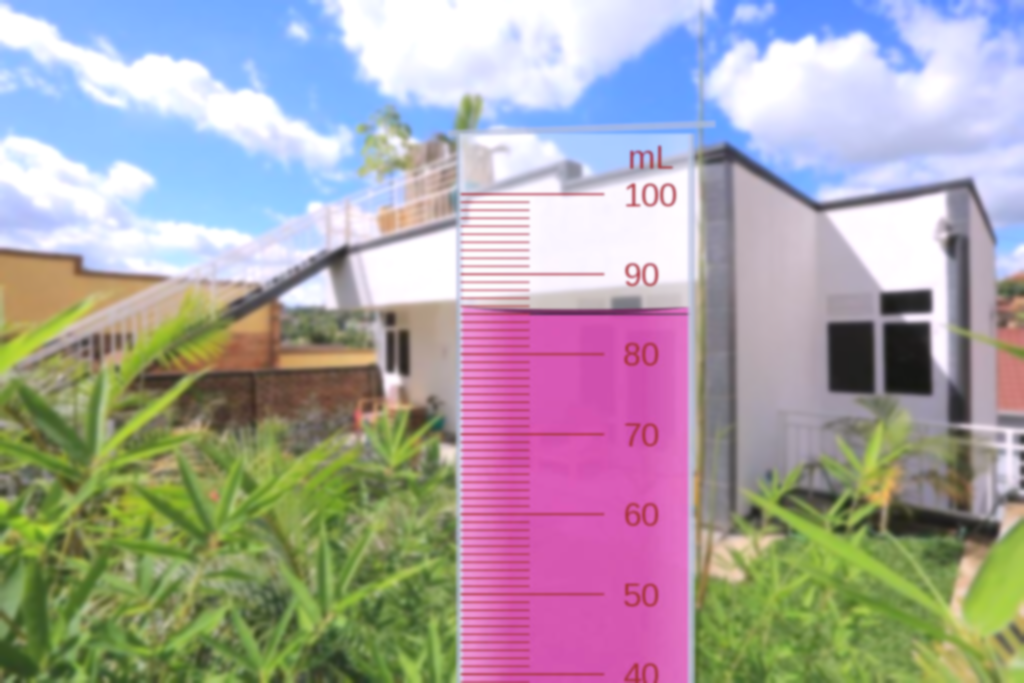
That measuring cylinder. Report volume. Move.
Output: 85 mL
